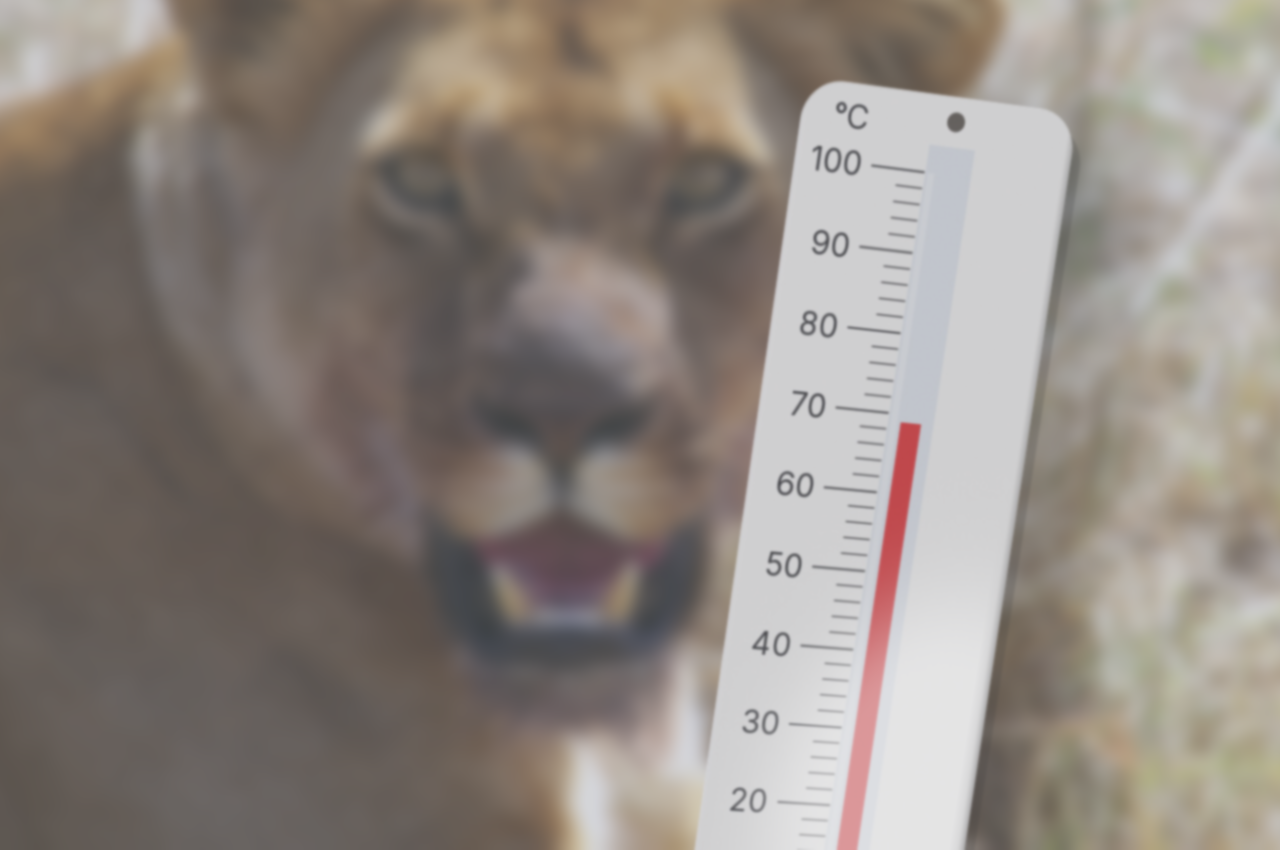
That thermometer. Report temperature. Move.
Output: 69 °C
